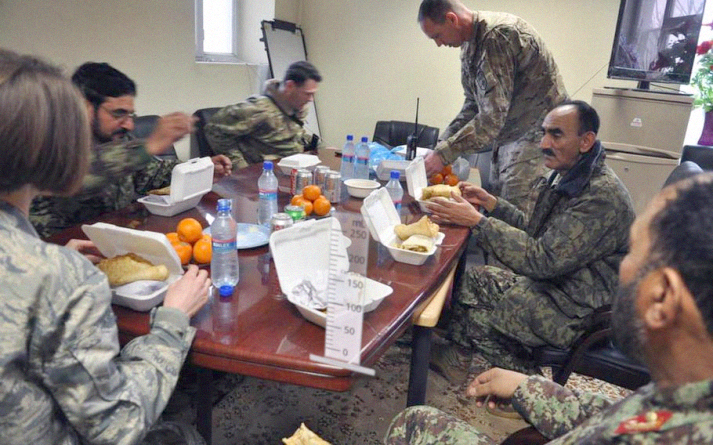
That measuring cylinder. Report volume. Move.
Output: 100 mL
